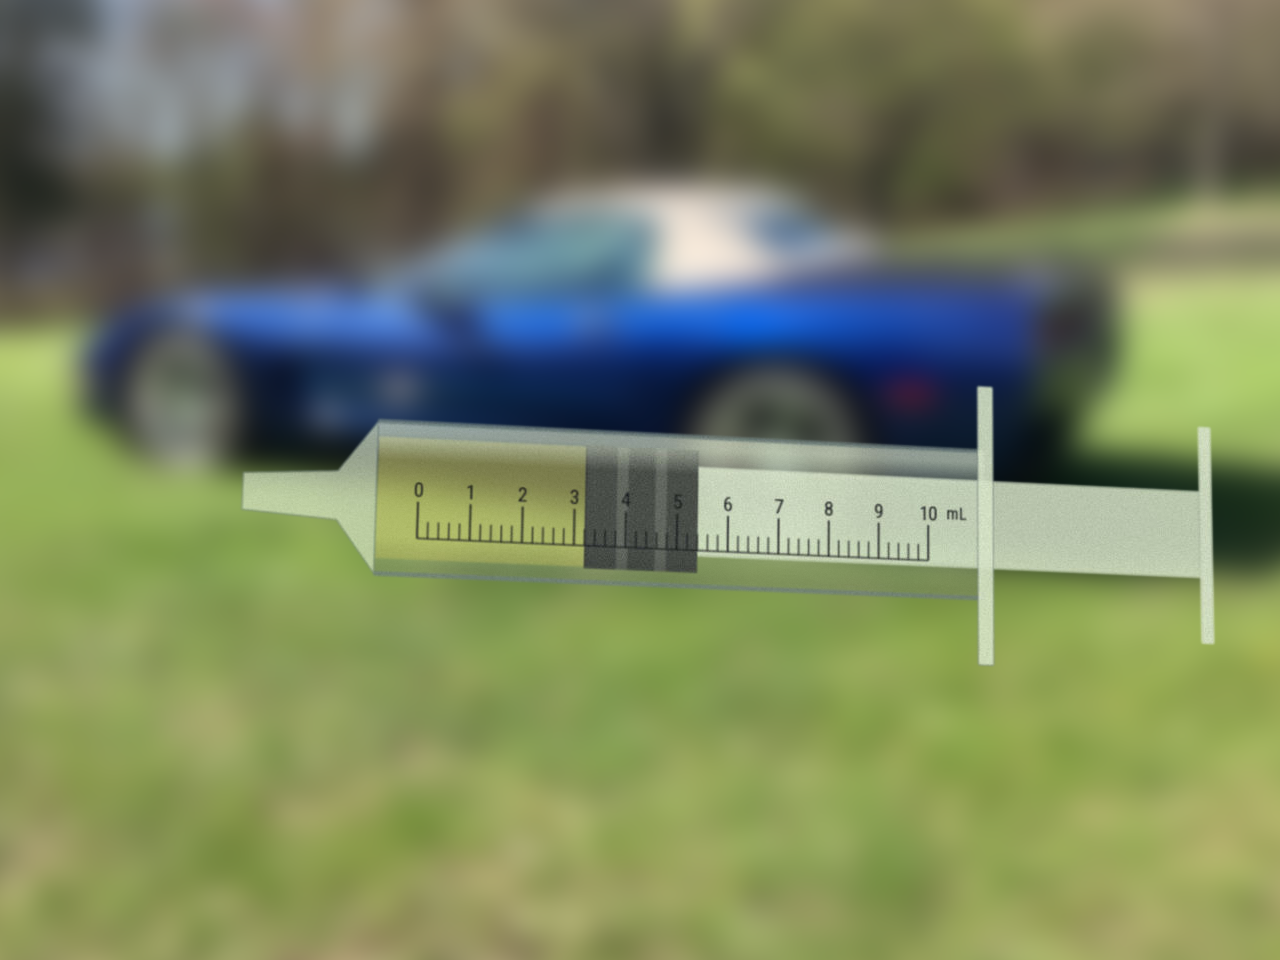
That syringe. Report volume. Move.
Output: 3.2 mL
